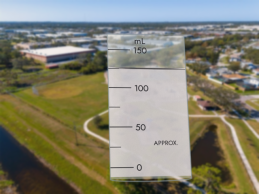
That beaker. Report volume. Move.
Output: 125 mL
